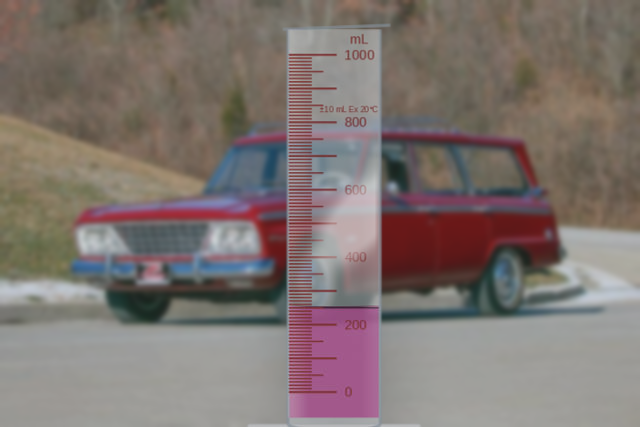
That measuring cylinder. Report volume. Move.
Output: 250 mL
